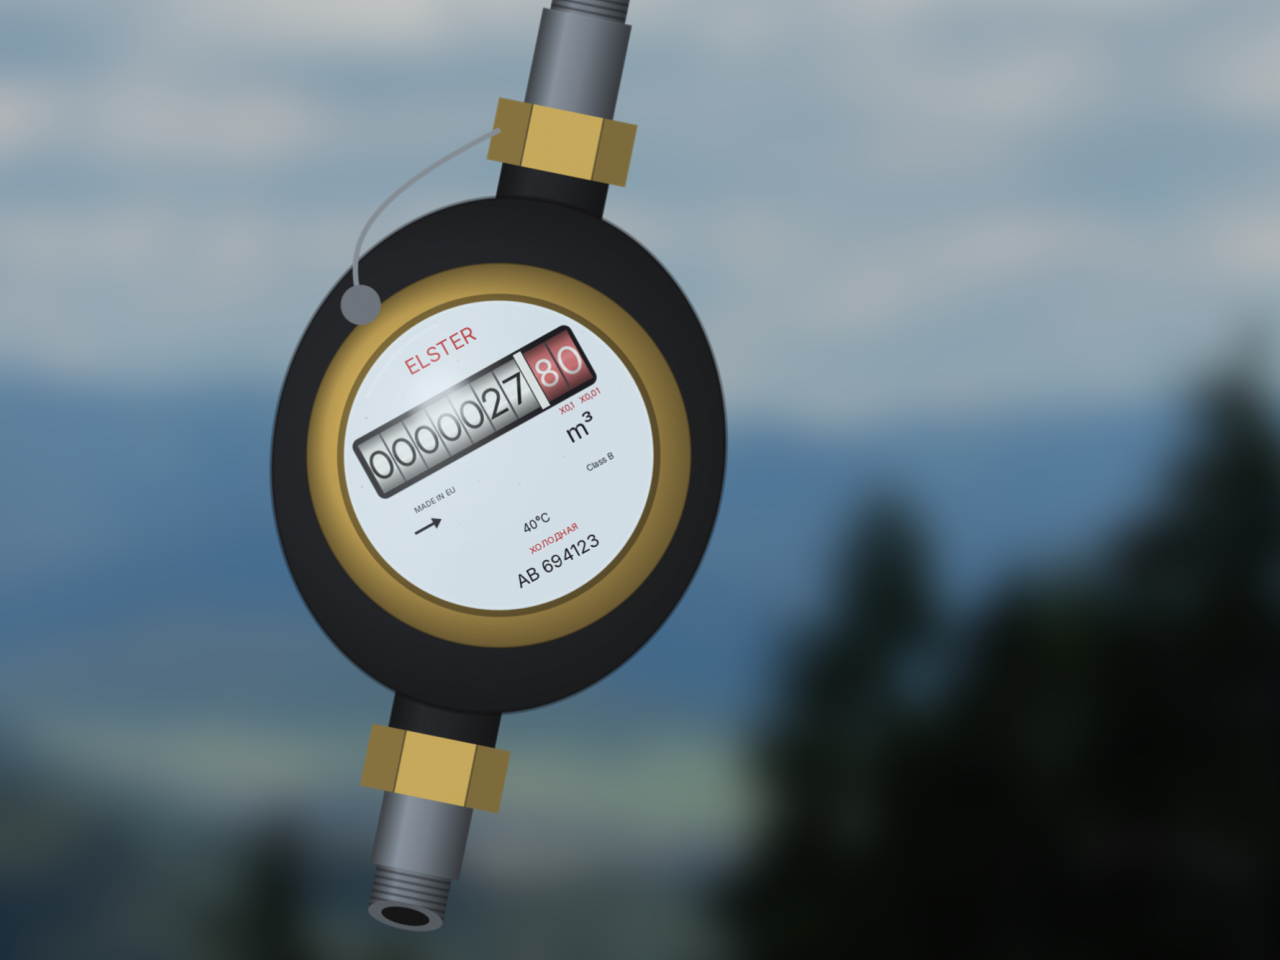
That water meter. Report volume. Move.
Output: 27.80 m³
